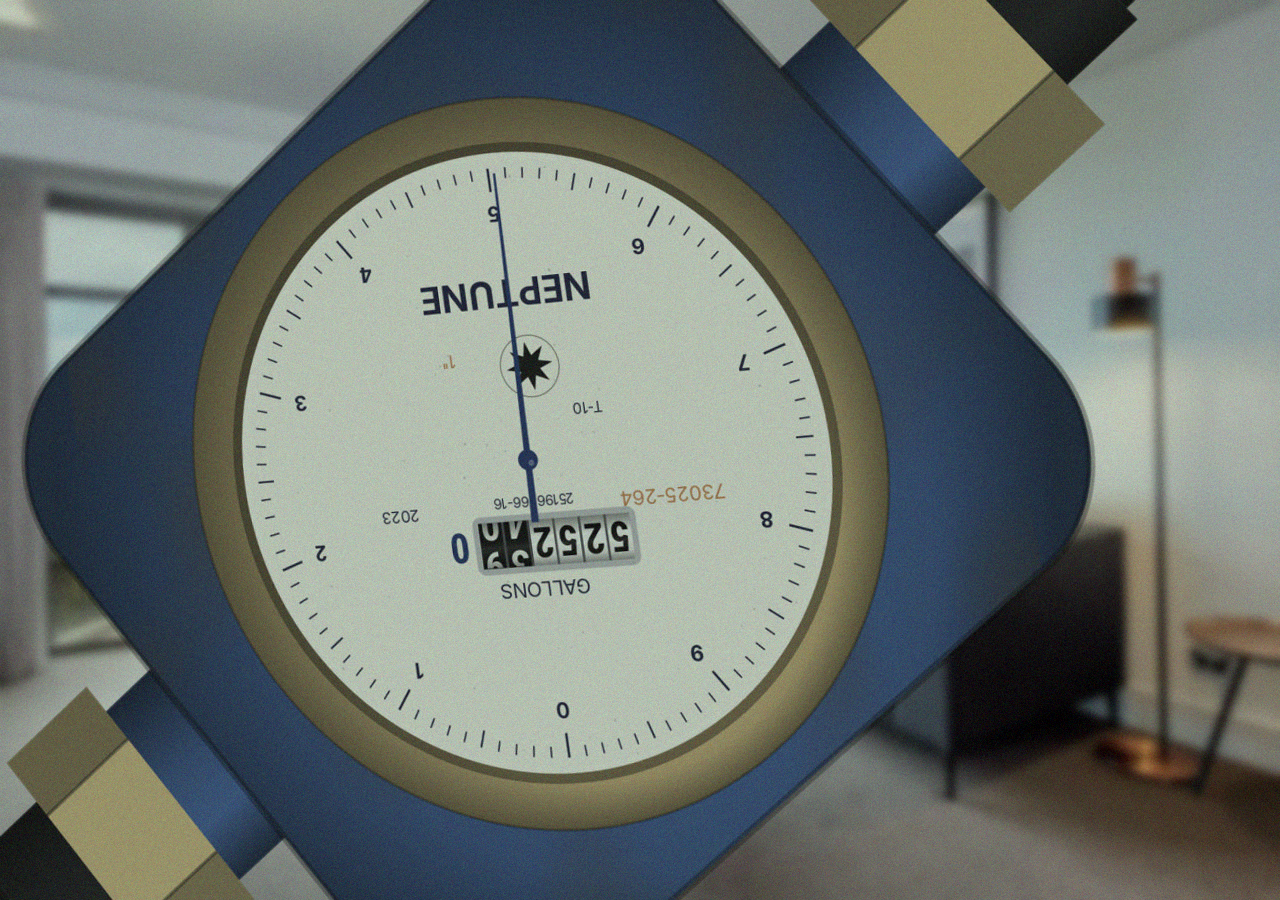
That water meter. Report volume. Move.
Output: 5252395.0 gal
